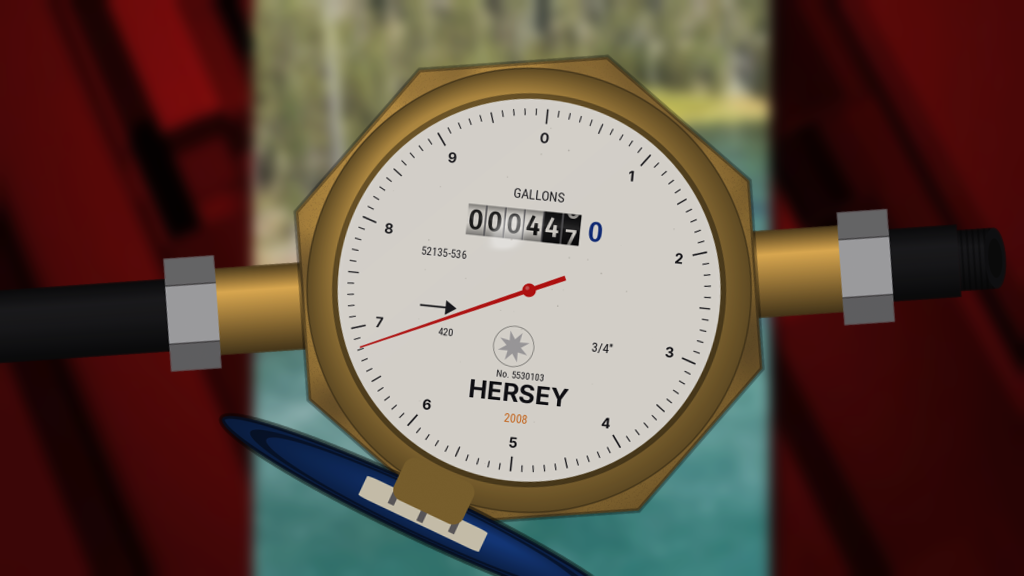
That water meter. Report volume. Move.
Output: 4466.8 gal
